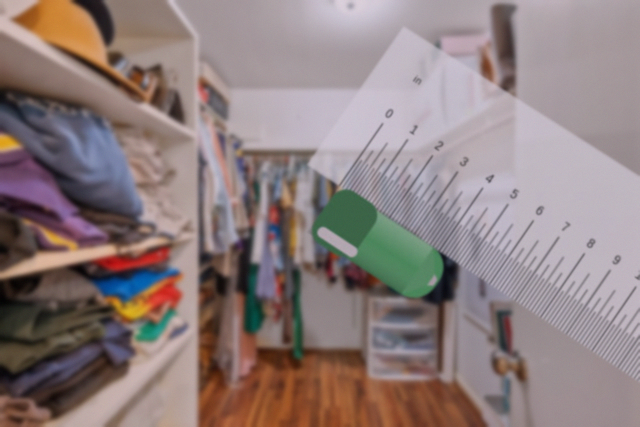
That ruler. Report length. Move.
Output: 4.5 in
